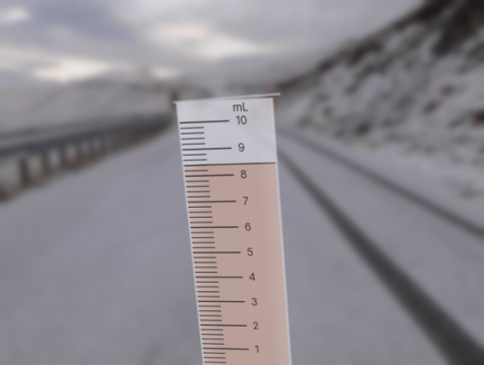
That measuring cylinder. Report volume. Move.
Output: 8.4 mL
